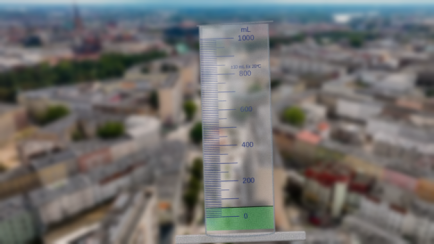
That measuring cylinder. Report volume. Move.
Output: 50 mL
